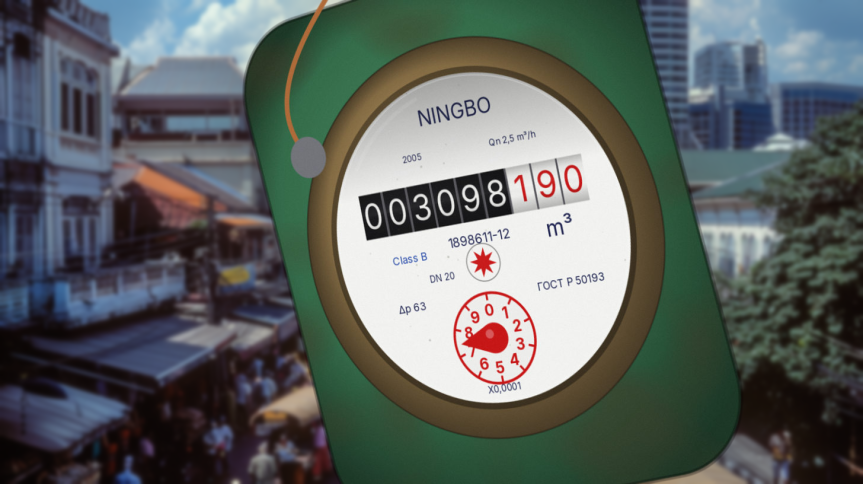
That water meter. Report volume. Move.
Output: 3098.1907 m³
